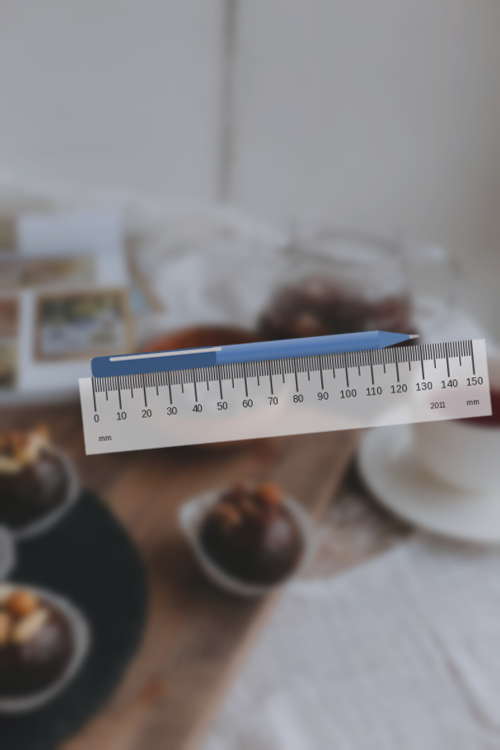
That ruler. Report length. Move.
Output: 130 mm
